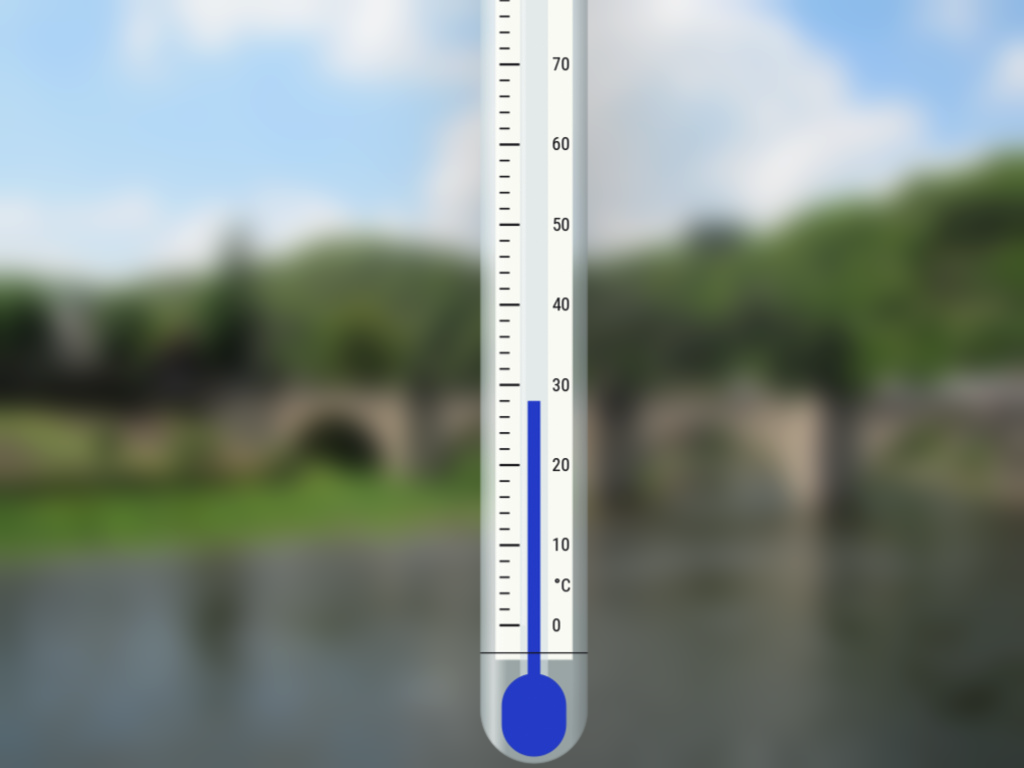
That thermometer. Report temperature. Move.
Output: 28 °C
